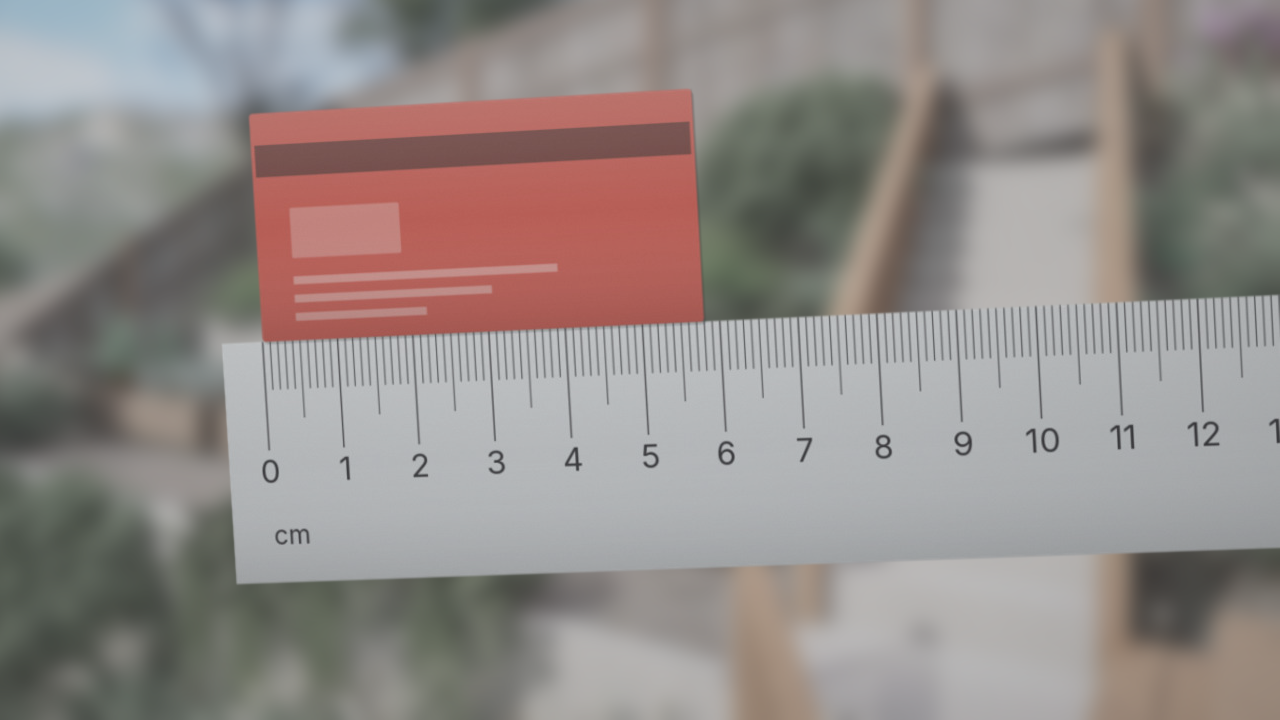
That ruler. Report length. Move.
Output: 5.8 cm
